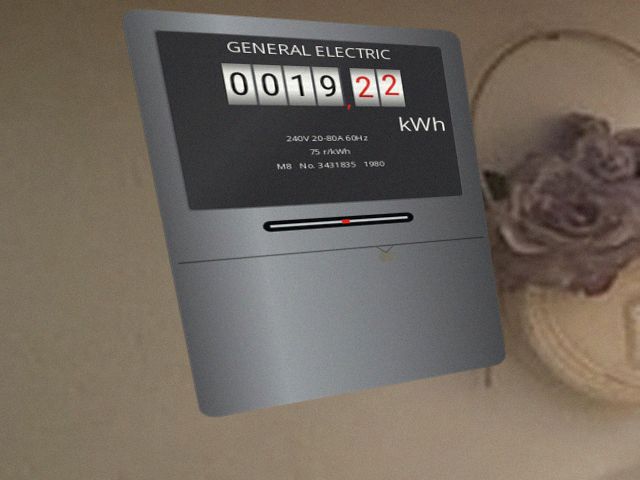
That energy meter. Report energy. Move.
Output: 19.22 kWh
